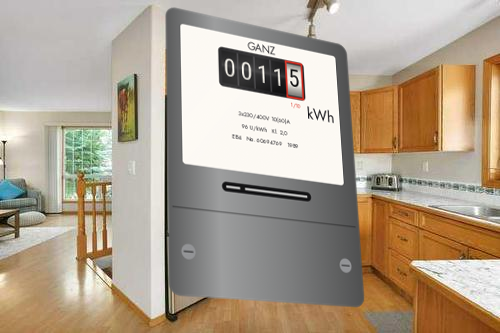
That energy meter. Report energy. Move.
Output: 11.5 kWh
